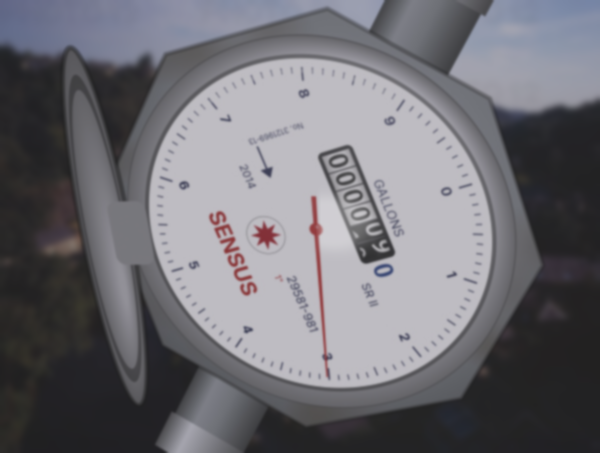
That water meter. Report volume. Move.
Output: 93.0 gal
